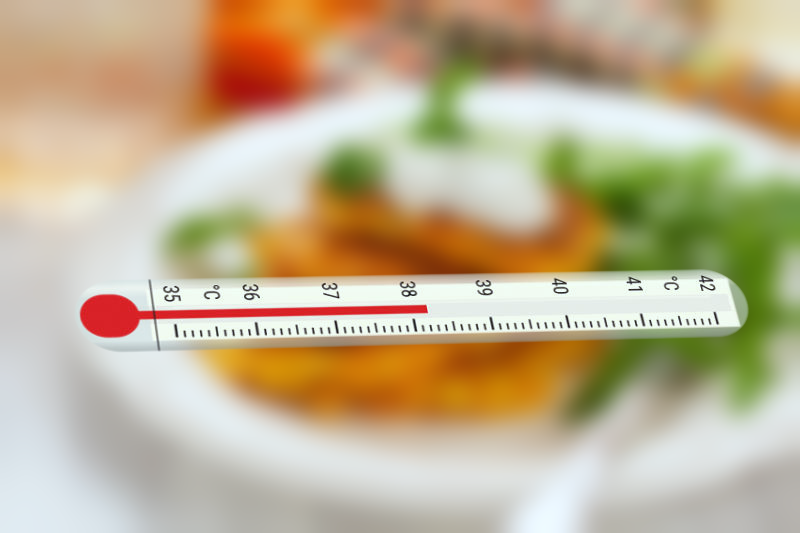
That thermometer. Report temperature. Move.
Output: 38.2 °C
